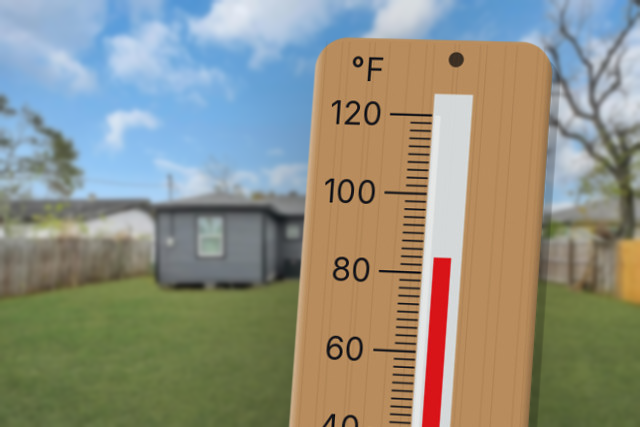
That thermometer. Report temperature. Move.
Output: 84 °F
